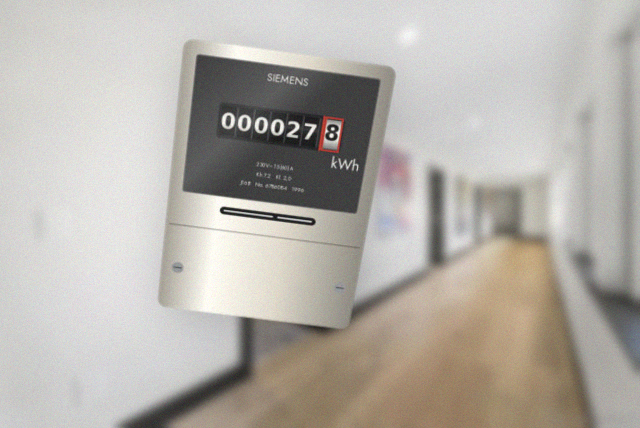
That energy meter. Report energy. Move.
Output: 27.8 kWh
